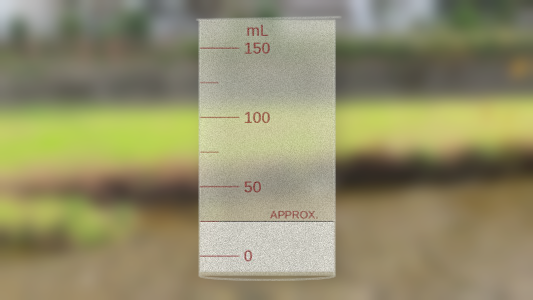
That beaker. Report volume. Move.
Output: 25 mL
